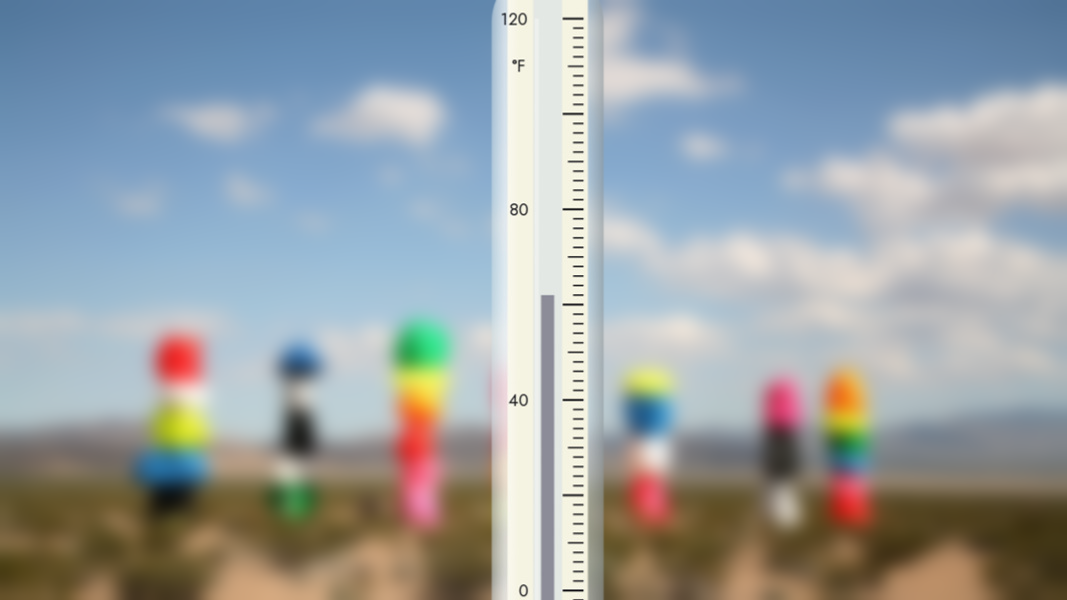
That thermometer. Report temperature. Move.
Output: 62 °F
